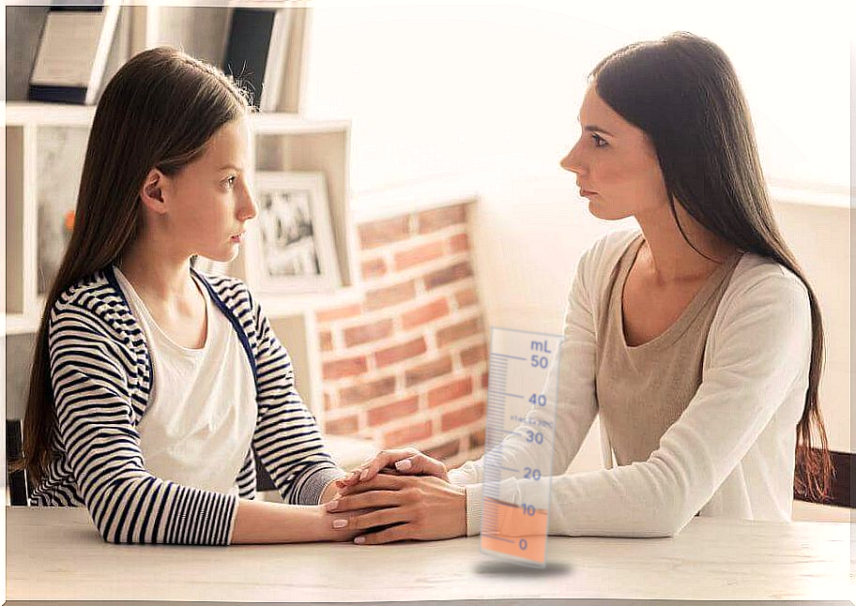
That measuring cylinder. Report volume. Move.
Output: 10 mL
